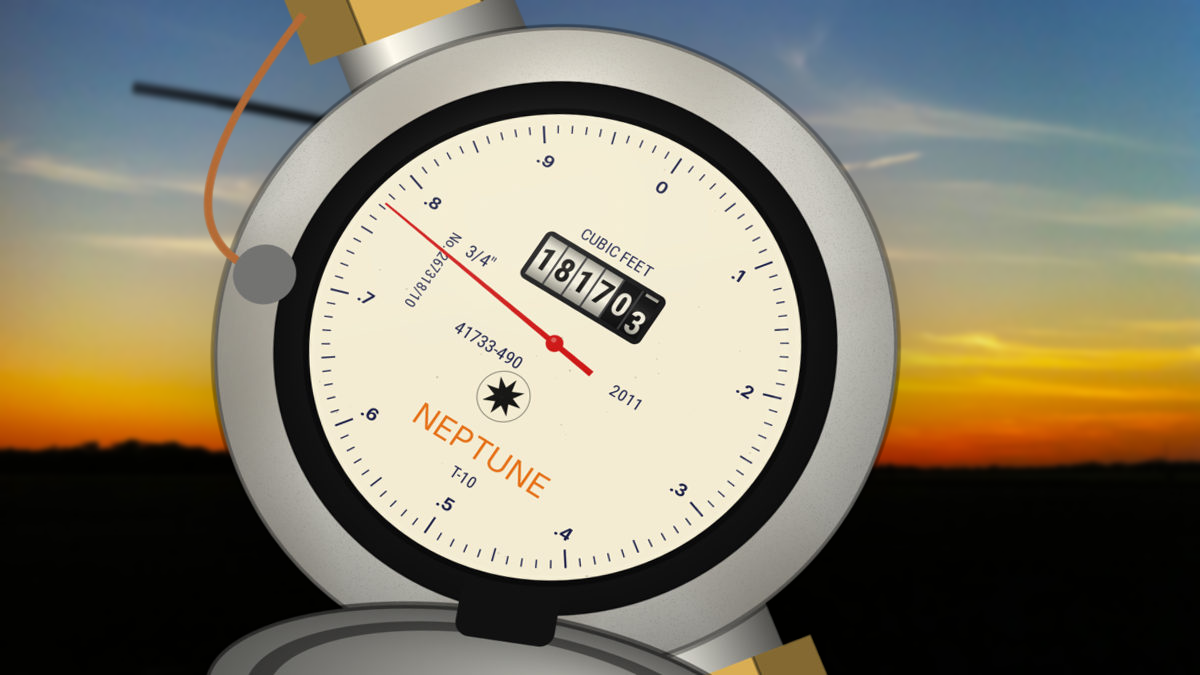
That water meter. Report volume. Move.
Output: 181702.77 ft³
